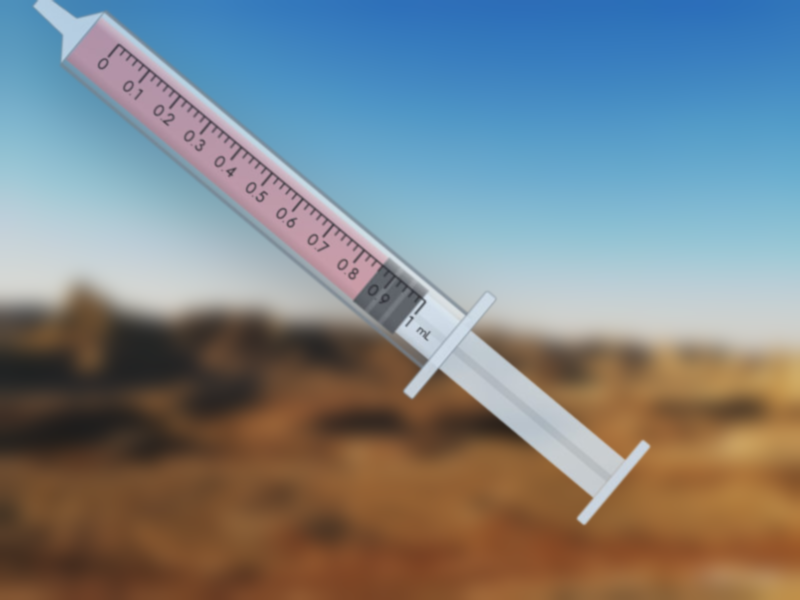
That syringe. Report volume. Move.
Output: 0.86 mL
